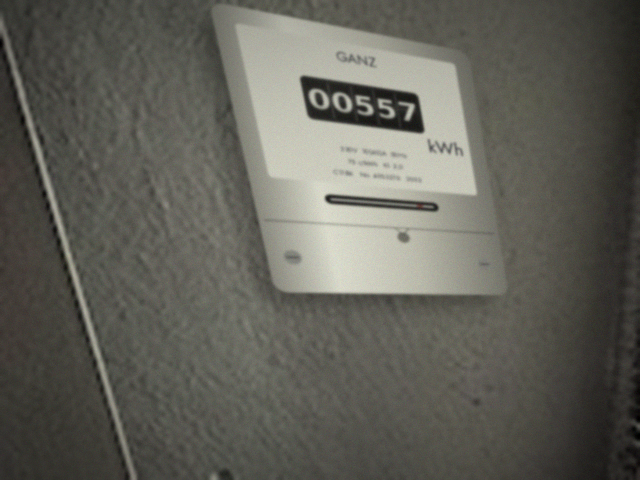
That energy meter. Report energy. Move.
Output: 557 kWh
